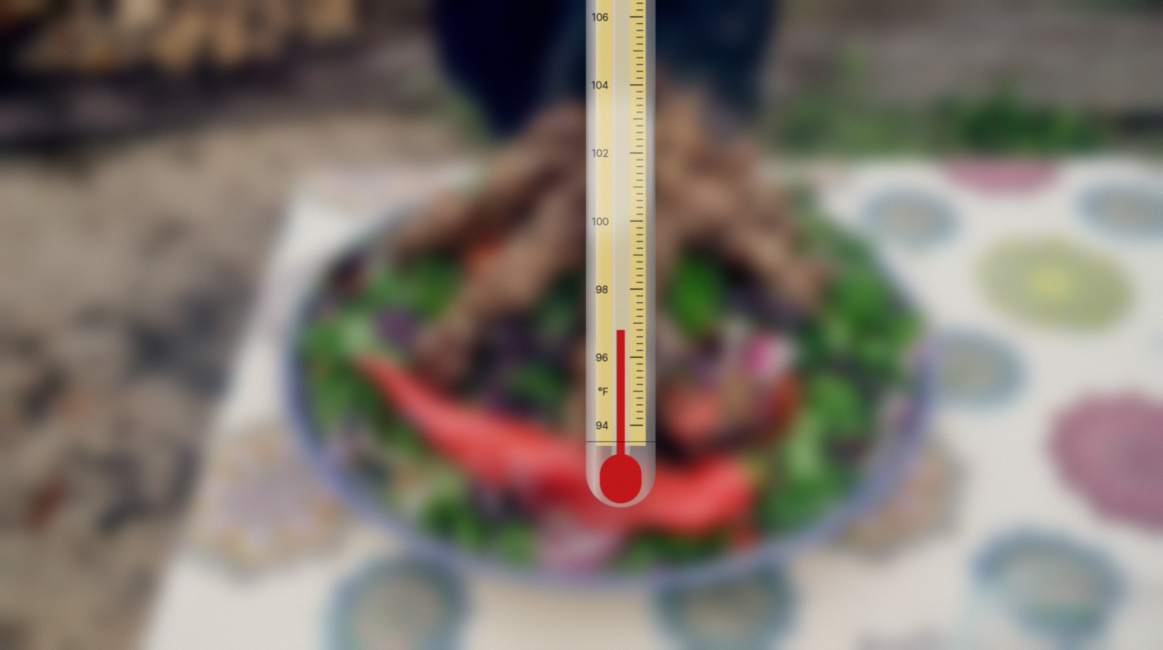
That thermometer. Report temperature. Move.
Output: 96.8 °F
